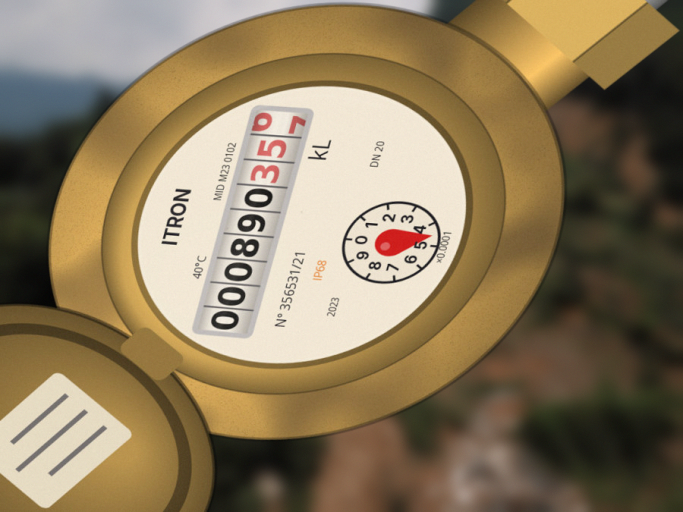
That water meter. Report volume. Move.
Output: 890.3564 kL
